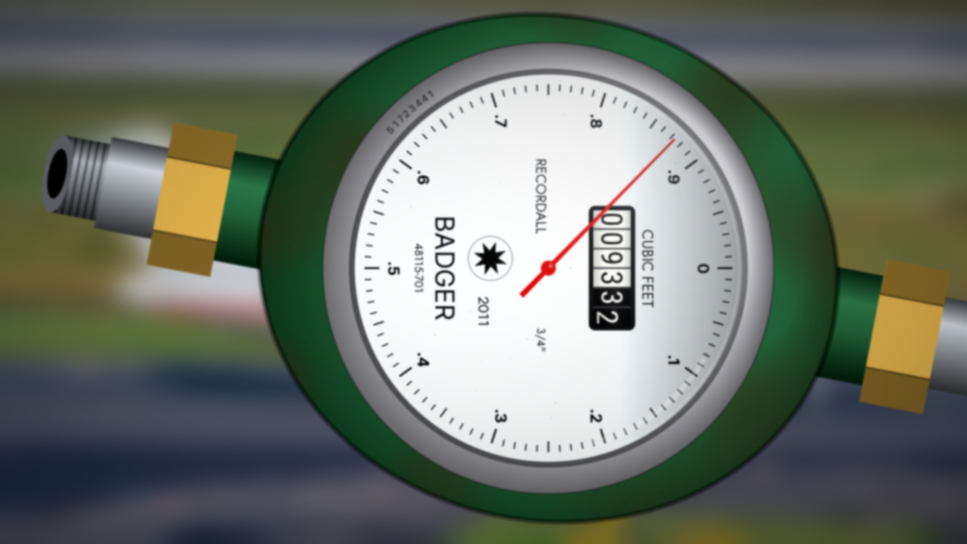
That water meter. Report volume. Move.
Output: 9331.87 ft³
